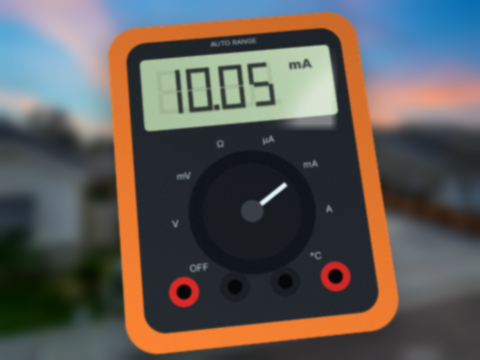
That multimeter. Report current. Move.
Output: 10.05 mA
